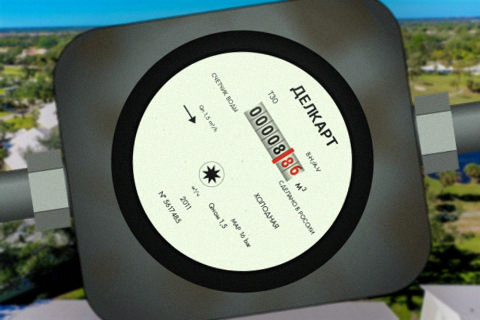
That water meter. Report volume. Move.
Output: 8.86 m³
